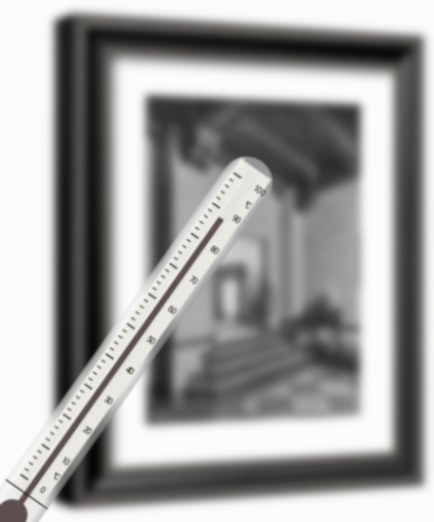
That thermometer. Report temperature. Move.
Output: 88 °C
